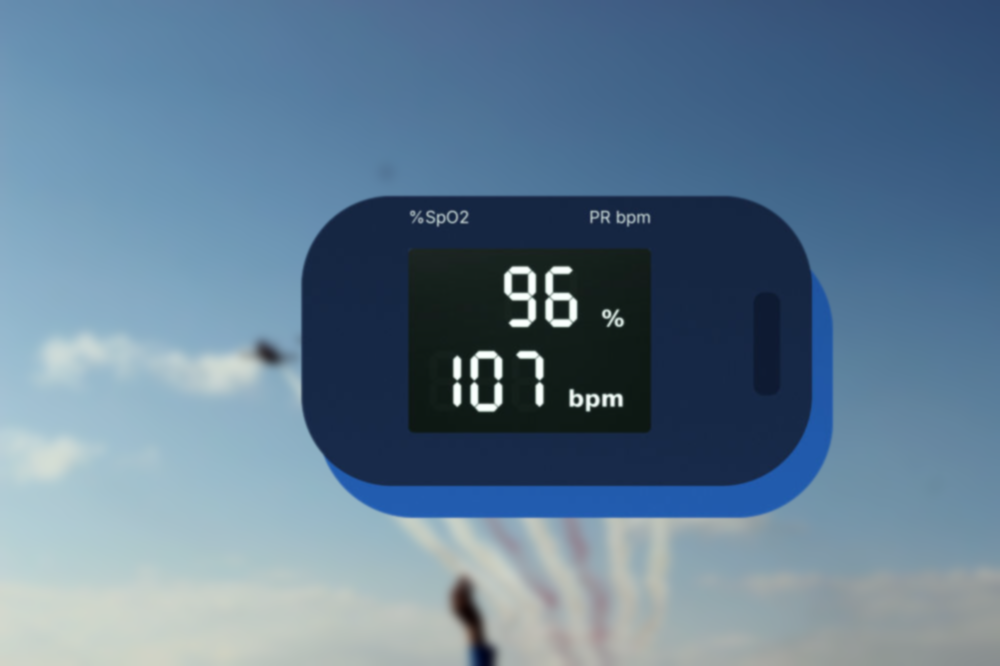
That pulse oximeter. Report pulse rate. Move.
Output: 107 bpm
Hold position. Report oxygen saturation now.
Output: 96 %
